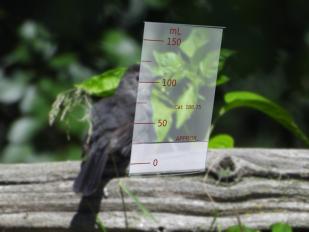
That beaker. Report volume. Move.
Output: 25 mL
